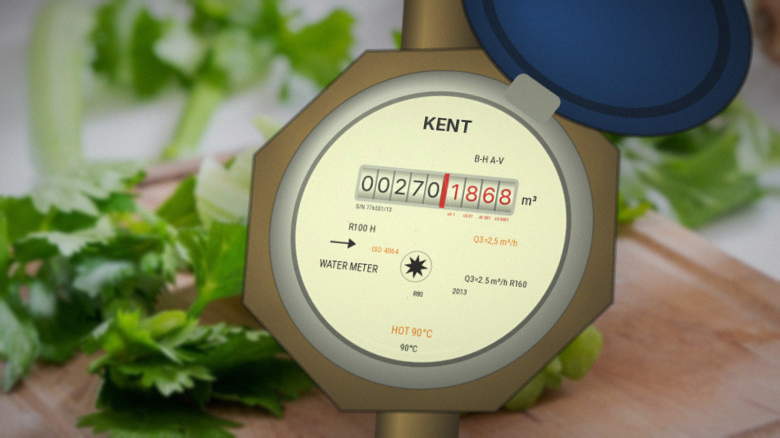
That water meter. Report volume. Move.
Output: 270.1868 m³
